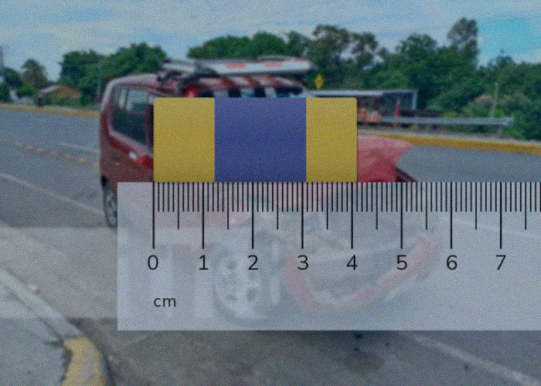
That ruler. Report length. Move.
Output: 4.1 cm
